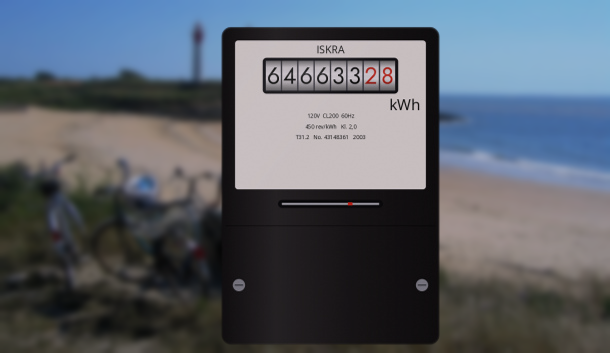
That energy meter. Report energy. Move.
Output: 646633.28 kWh
